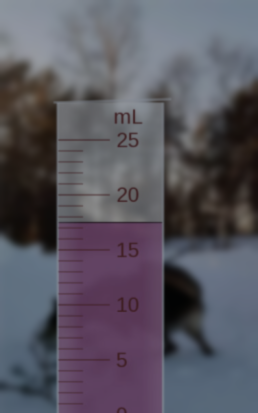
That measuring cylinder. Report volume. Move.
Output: 17.5 mL
